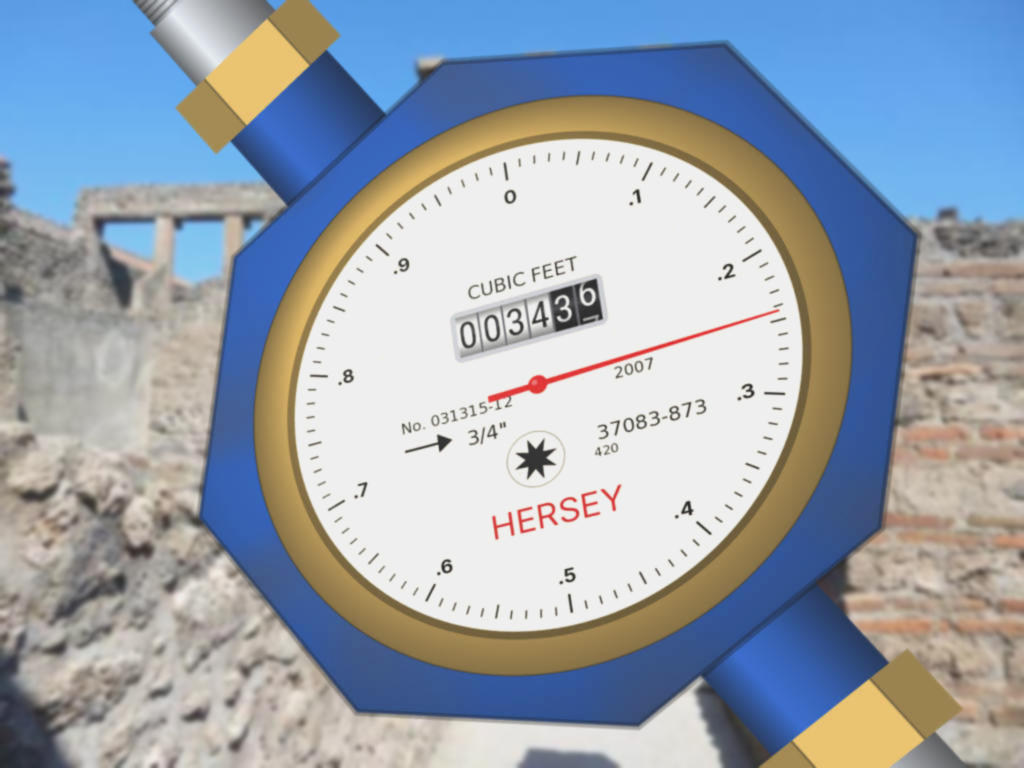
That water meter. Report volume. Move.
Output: 3436.24 ft³
